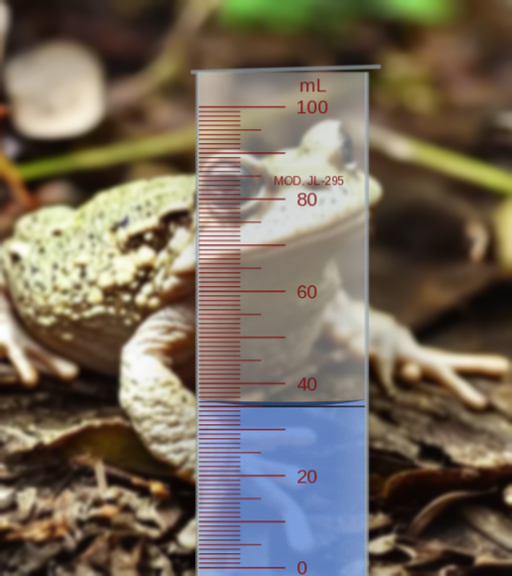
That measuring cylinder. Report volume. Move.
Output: 35 mL
